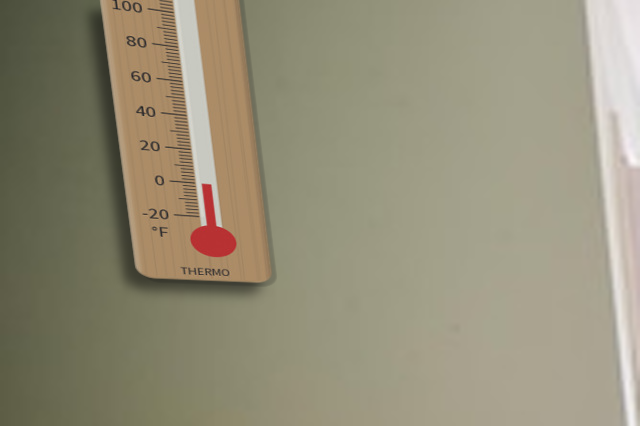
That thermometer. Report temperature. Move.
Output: 0 °F
